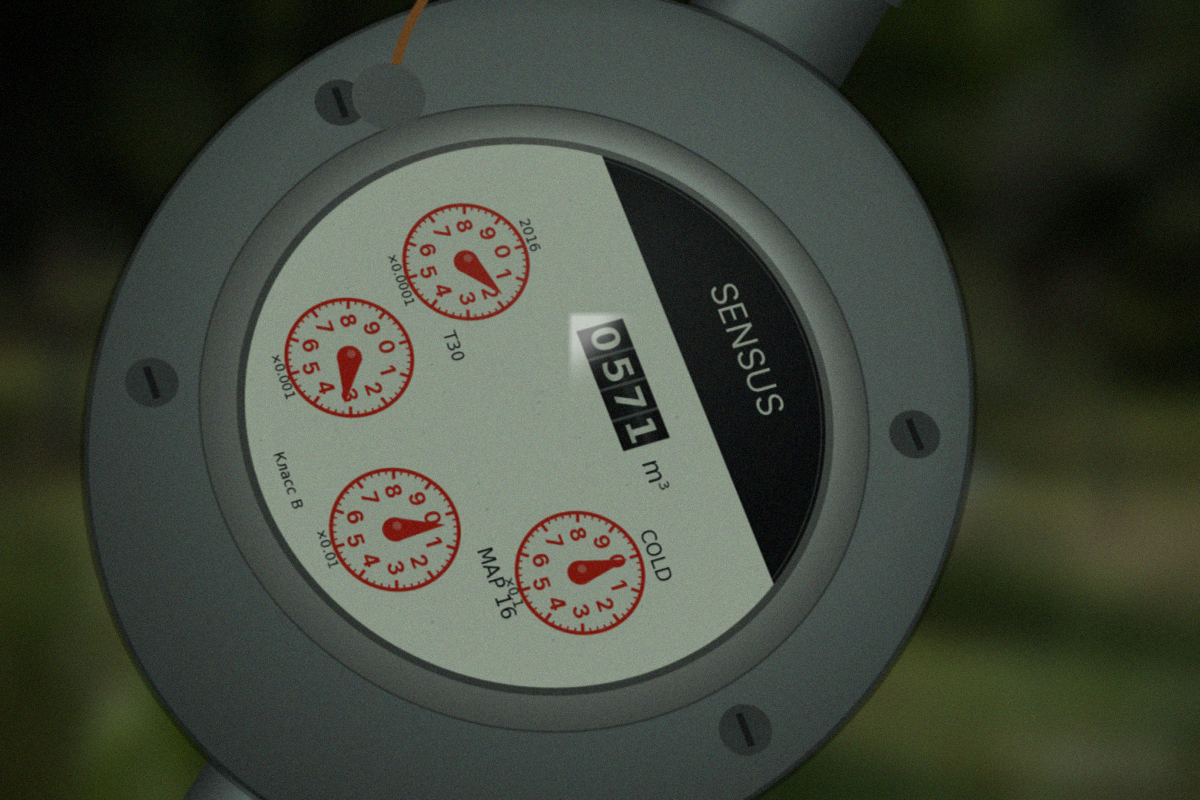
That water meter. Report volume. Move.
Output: 571.0031 m³
